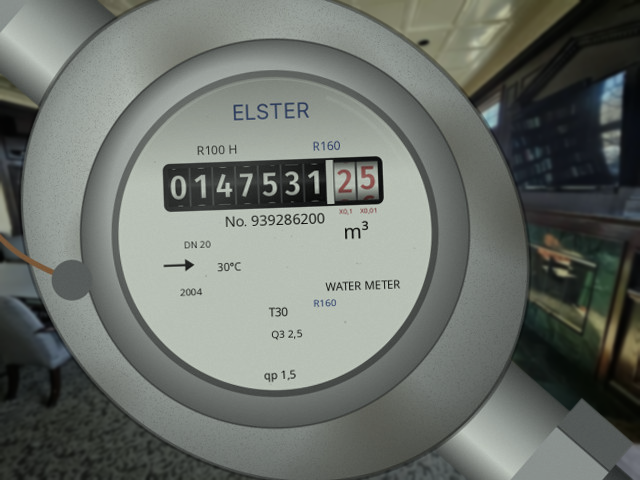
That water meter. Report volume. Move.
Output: 147531.25 m³
